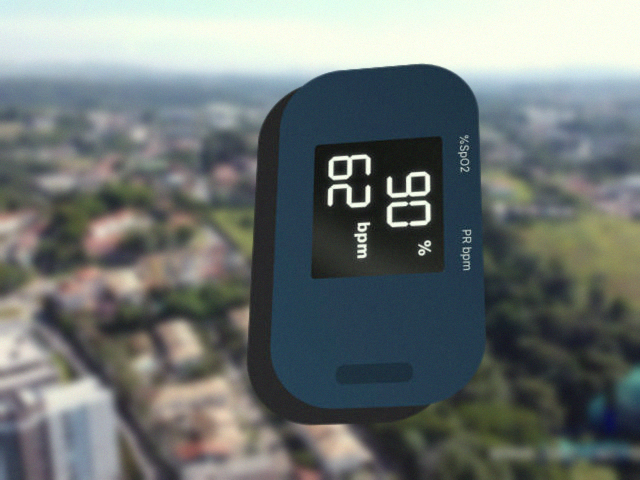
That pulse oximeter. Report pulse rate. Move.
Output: 62 bpm
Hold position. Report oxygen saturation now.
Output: 90 %
